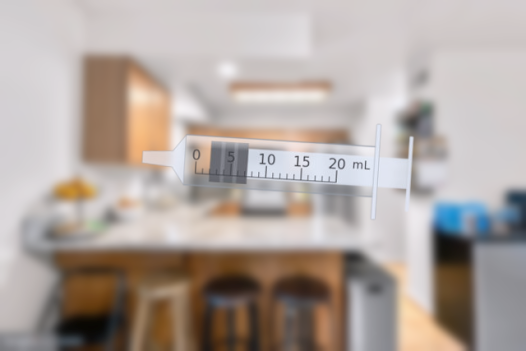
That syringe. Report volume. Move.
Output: 2 mL
